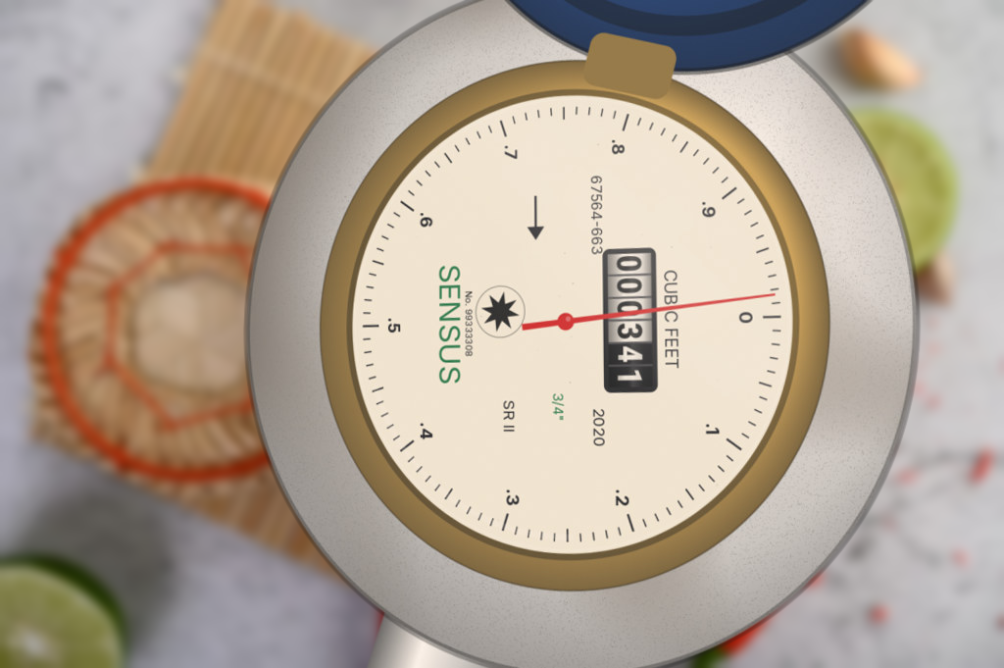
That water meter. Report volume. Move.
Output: 340.98 ft³
